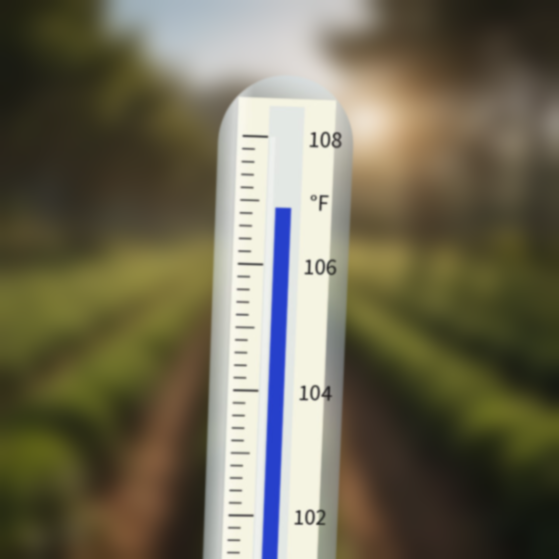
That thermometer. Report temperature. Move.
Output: 106.9 °F
